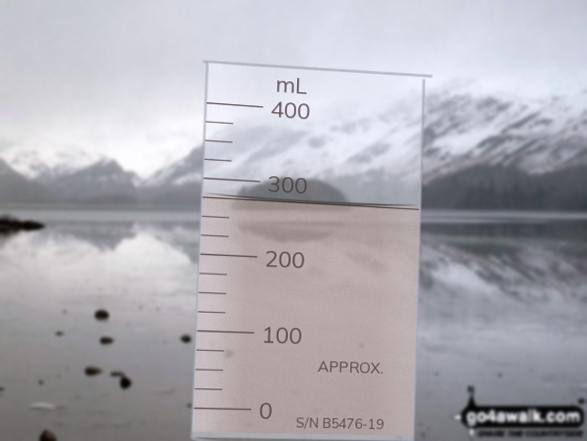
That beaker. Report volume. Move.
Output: 275 mL
